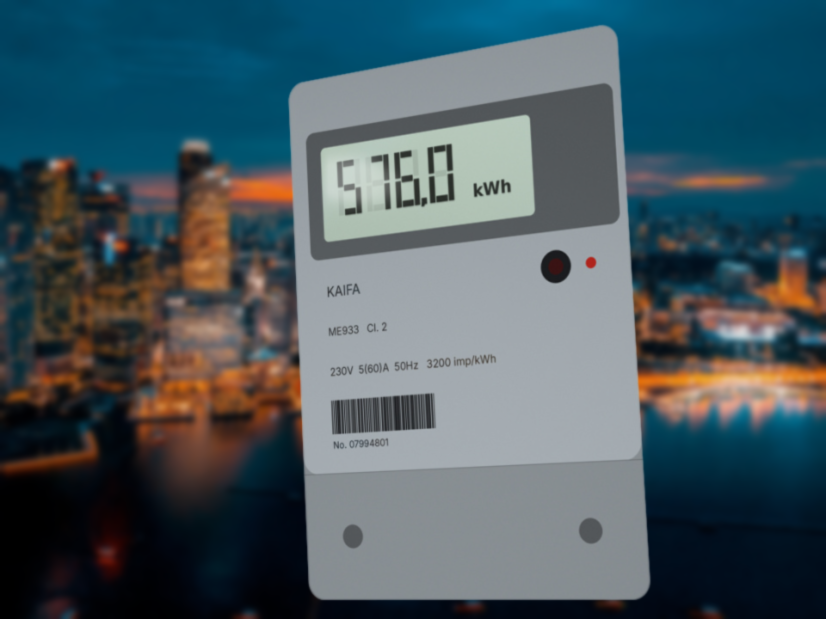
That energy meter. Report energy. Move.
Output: 576.0 kWh
